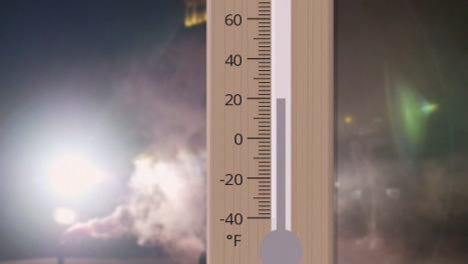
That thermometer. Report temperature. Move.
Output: 20 °F
